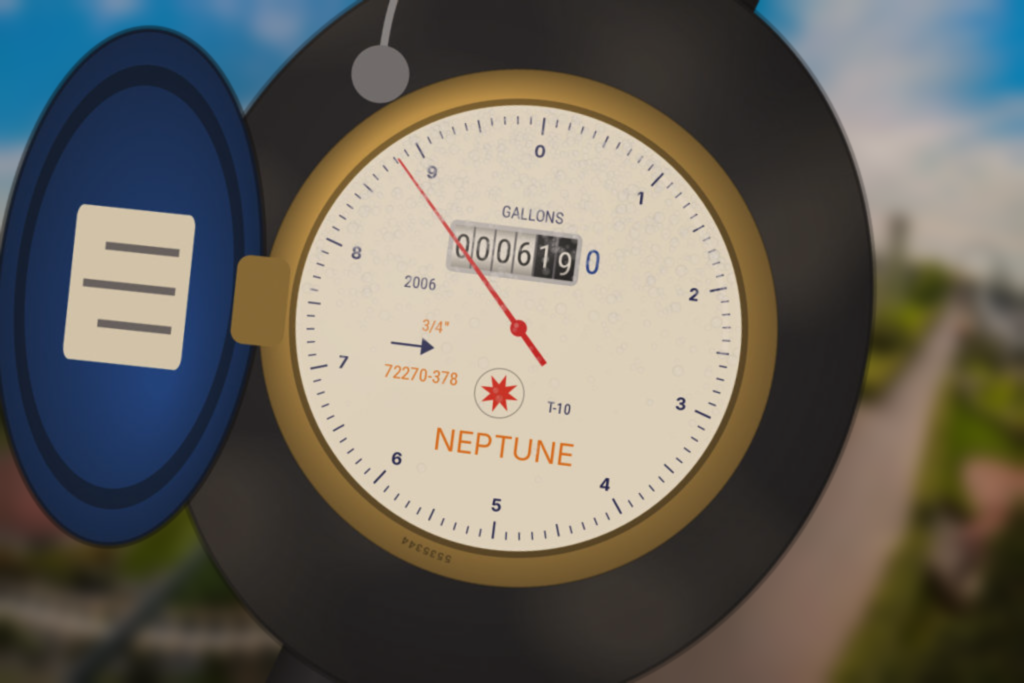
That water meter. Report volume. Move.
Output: 6188.8 gal
